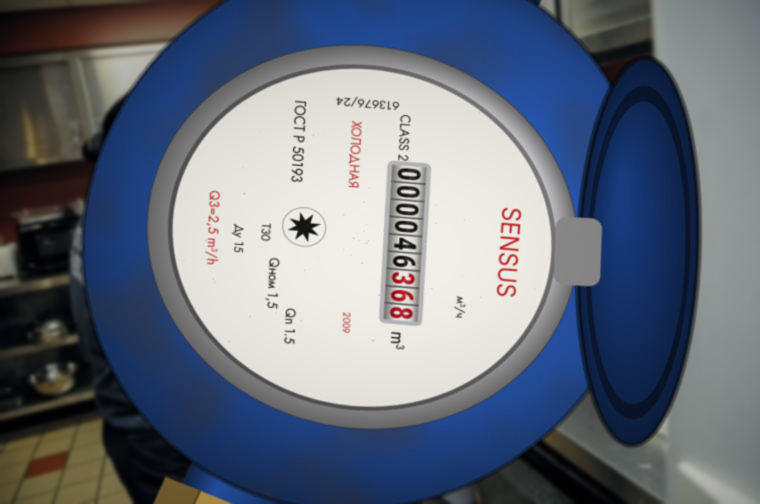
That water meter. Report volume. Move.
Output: 46.368 m³
